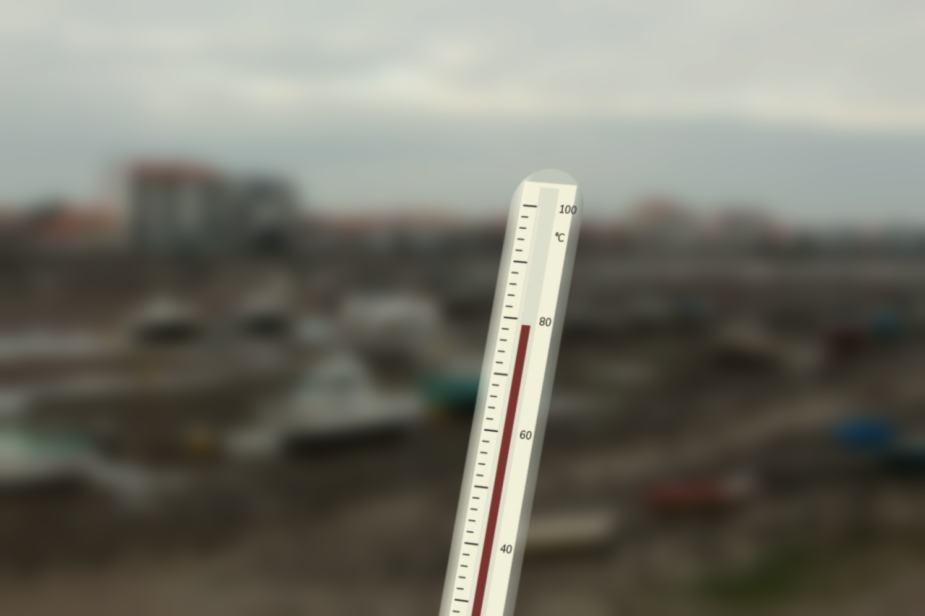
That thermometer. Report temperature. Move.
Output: 79 °C
